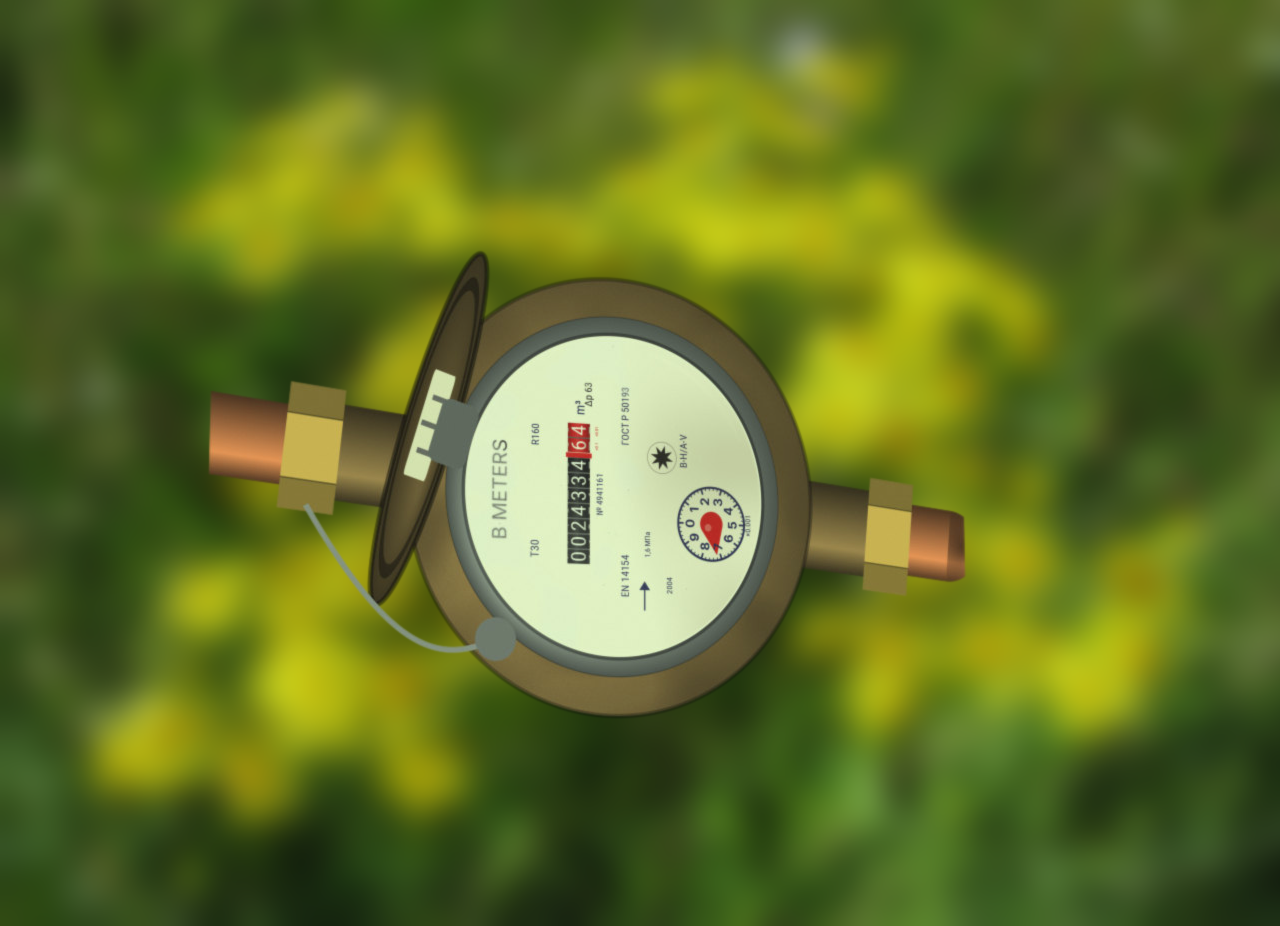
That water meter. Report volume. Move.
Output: 24334.647 m³
